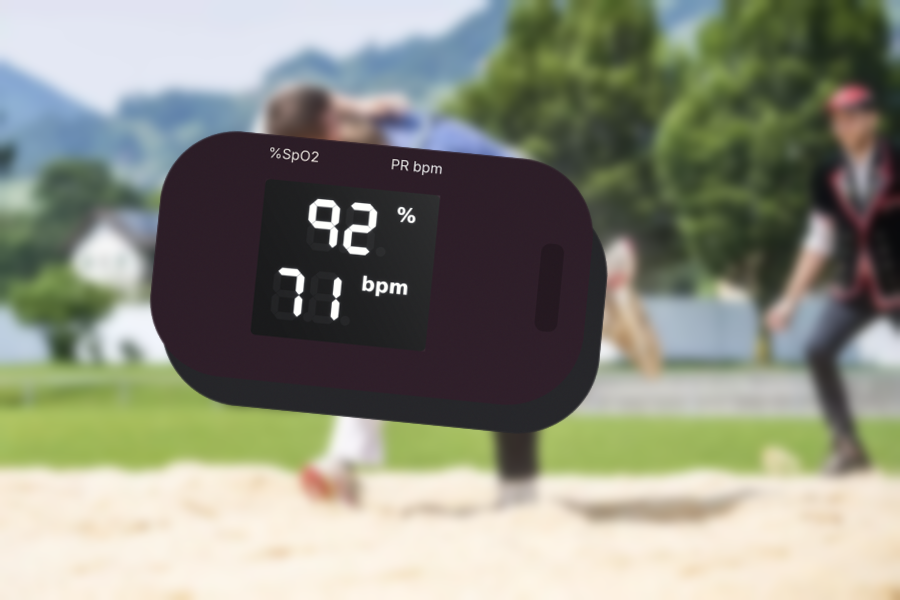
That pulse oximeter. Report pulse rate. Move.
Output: 71 bpm
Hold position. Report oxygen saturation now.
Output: 92 %
